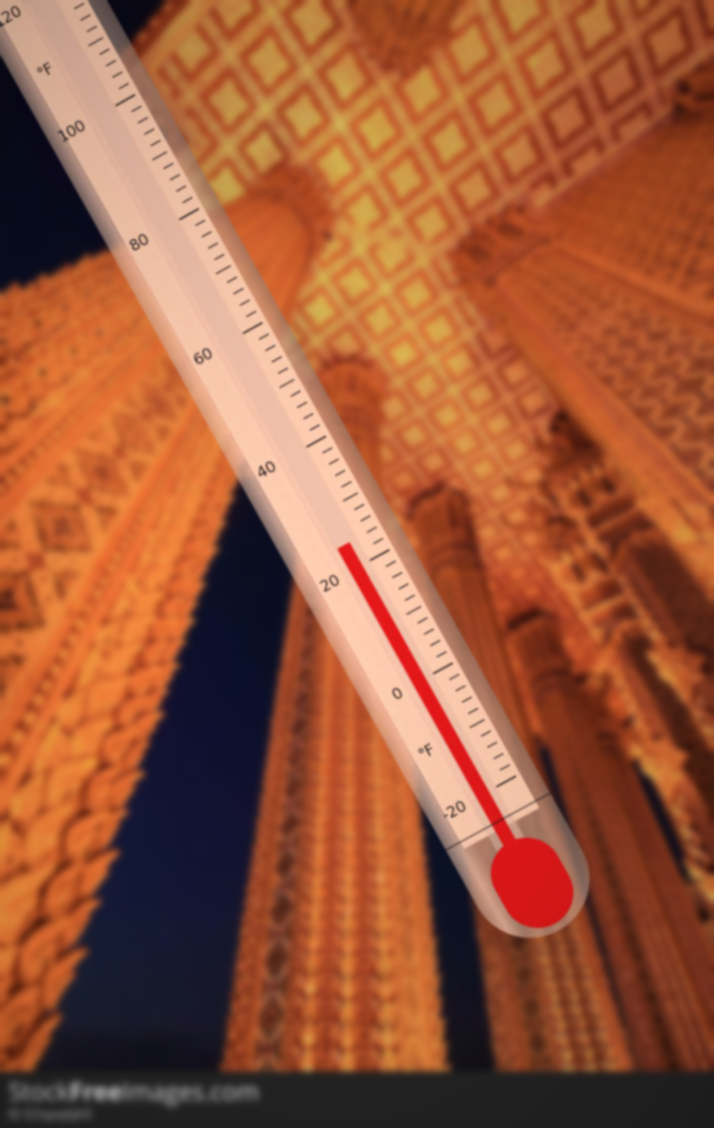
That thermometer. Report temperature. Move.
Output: 24 °F
